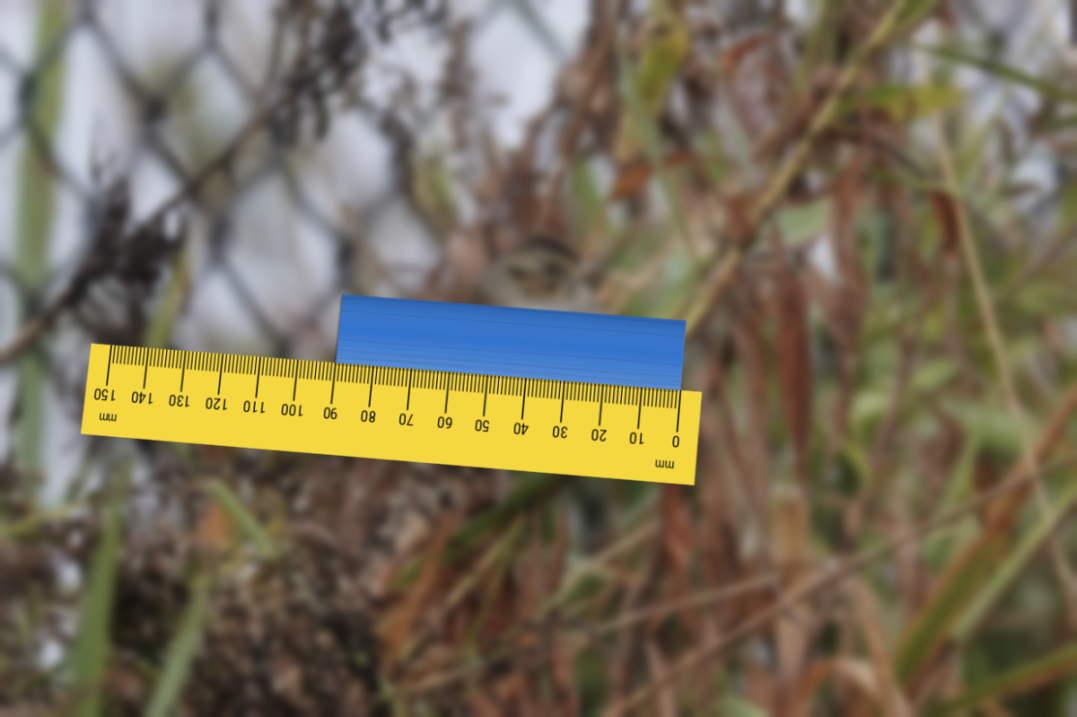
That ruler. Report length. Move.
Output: 90 mm
